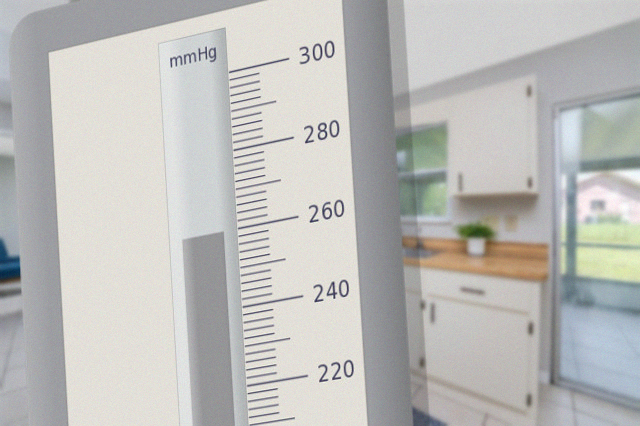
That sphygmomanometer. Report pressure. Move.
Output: 260 mmHg
